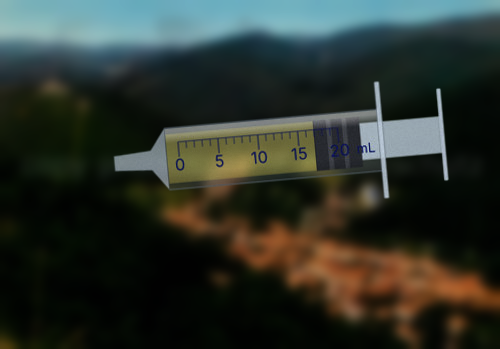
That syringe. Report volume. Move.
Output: 17 mL
